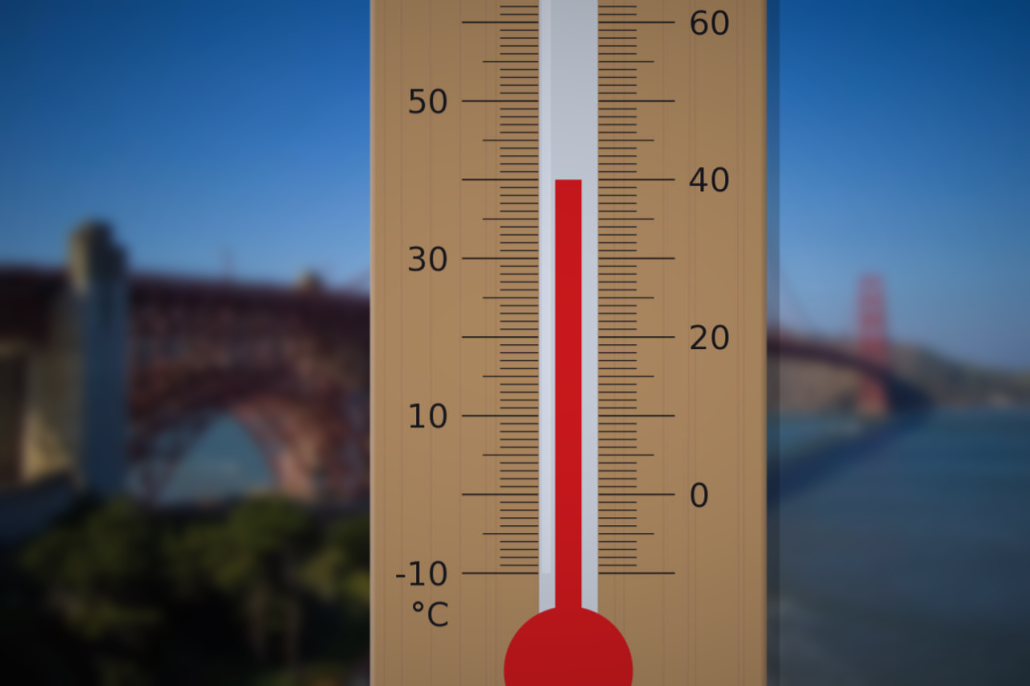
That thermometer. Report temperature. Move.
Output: 40 °C
